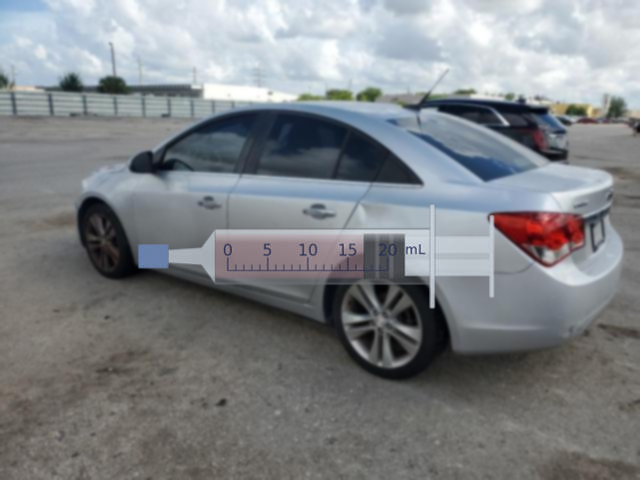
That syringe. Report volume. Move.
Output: 17 mL
